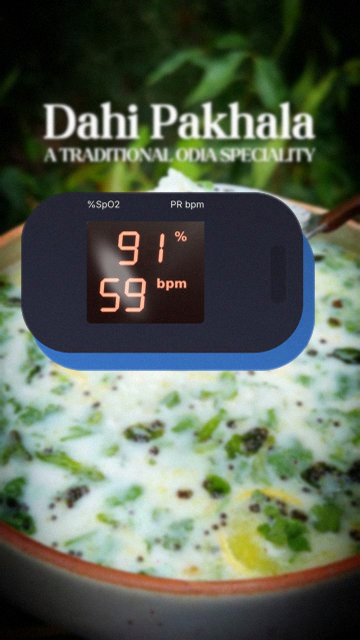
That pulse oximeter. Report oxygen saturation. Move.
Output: 91 %
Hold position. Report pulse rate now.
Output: 59 bpm
